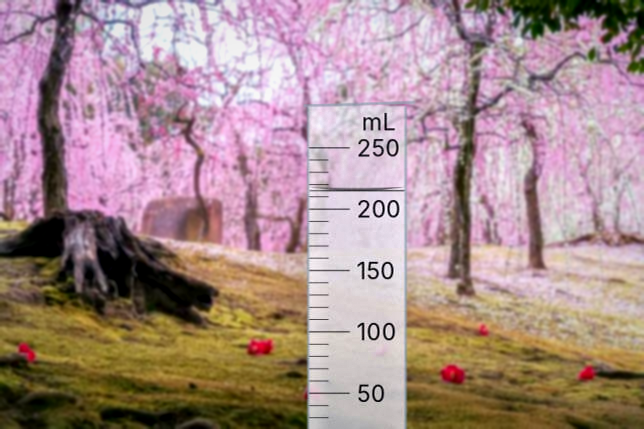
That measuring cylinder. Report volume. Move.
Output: 215 mL
